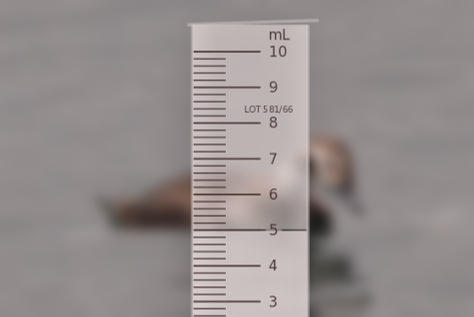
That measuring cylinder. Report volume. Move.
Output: 5 mL
